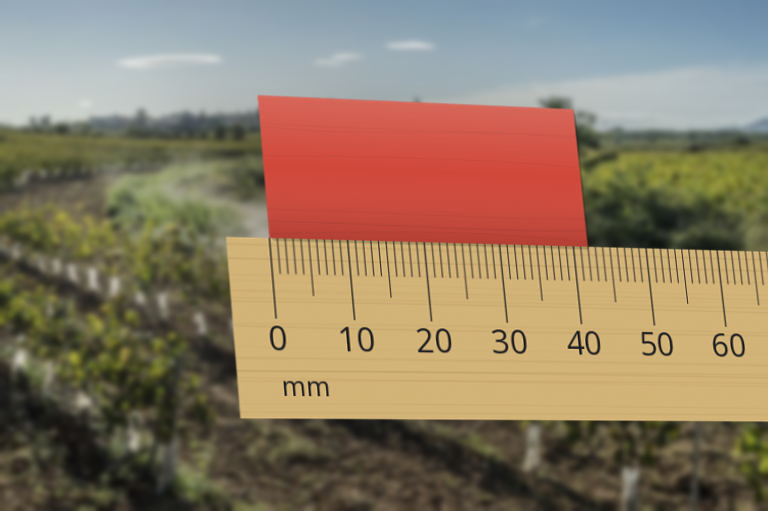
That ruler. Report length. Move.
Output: 42 mm
